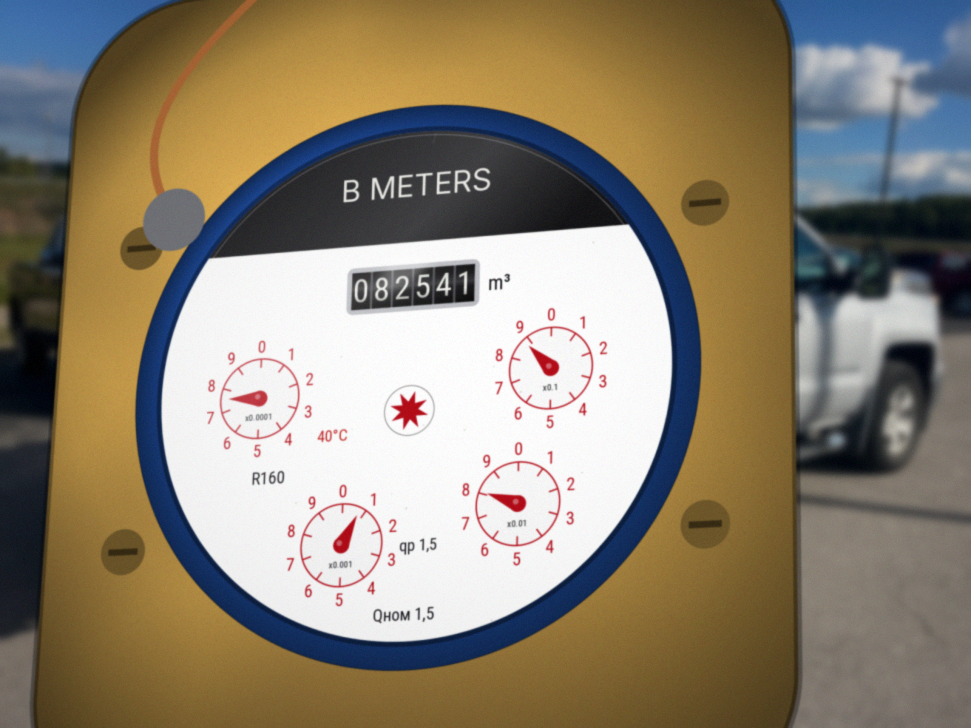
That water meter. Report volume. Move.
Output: 82541.8807 m³
